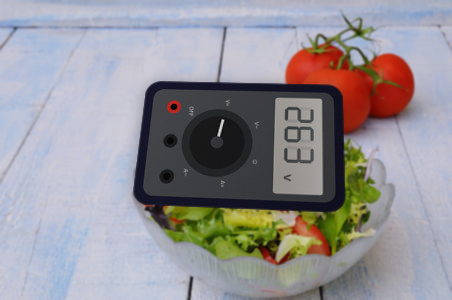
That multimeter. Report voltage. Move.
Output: 263 V
